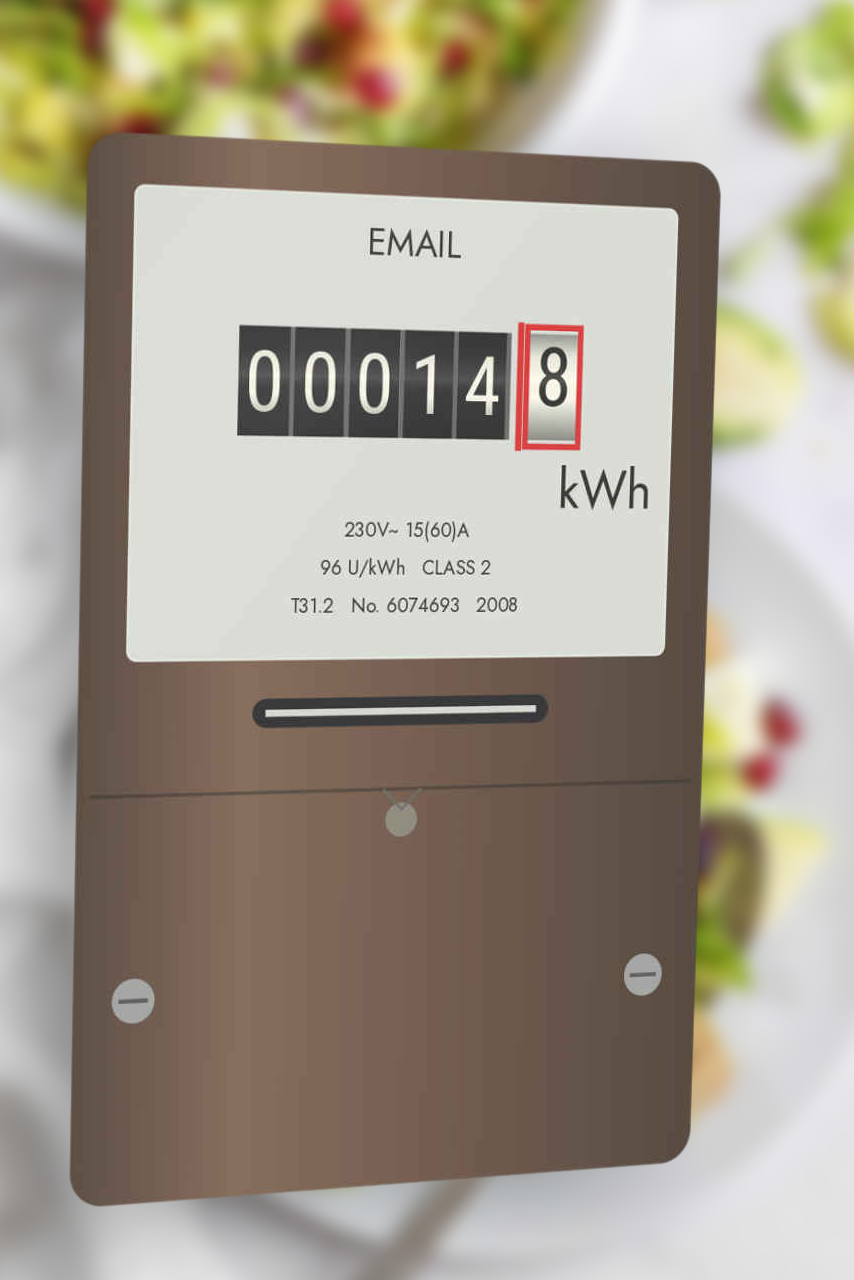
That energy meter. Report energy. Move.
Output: 14.8 kWh
